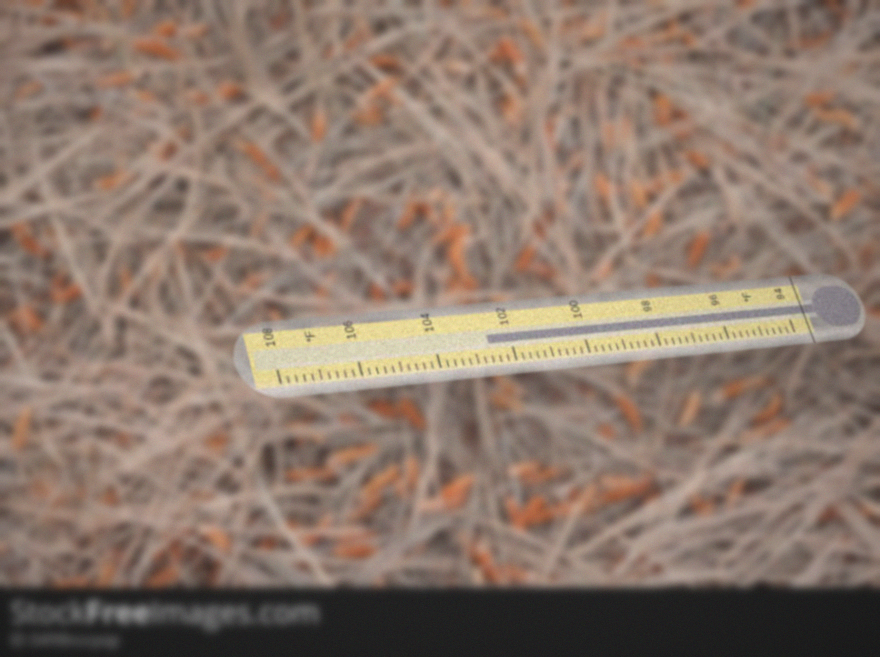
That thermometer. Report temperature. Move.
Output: 102.6 °F
